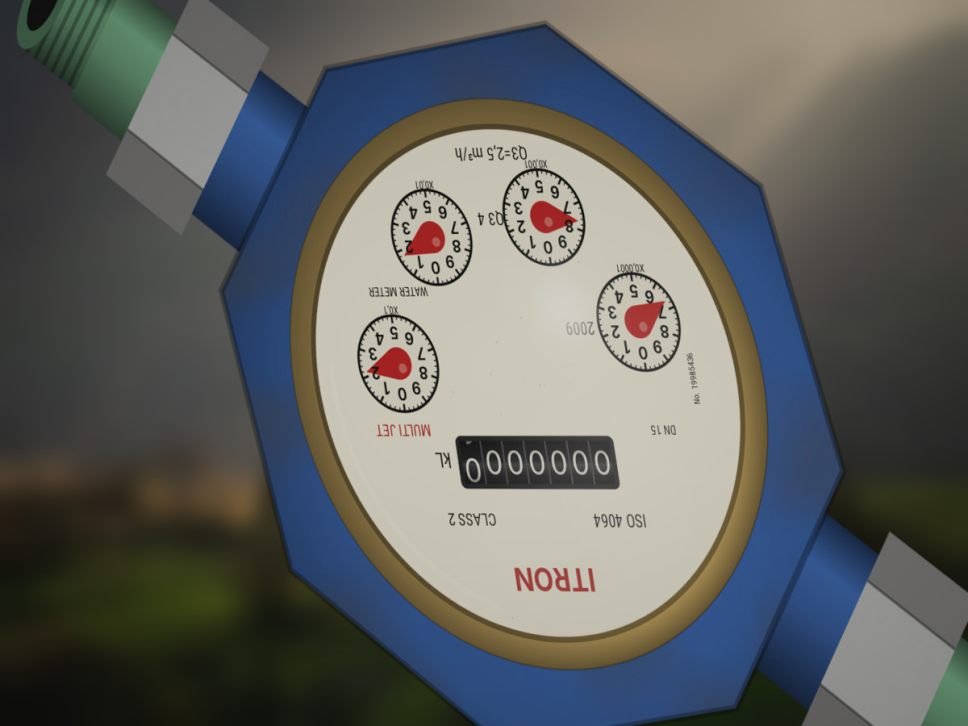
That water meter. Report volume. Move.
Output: 0.2176 kL
